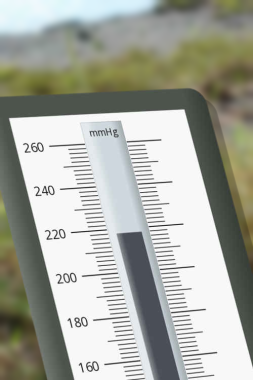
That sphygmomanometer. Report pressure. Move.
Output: 218 mmHg
